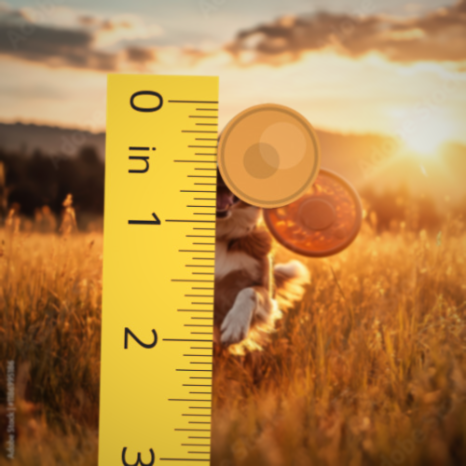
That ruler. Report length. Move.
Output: 0.875 in
